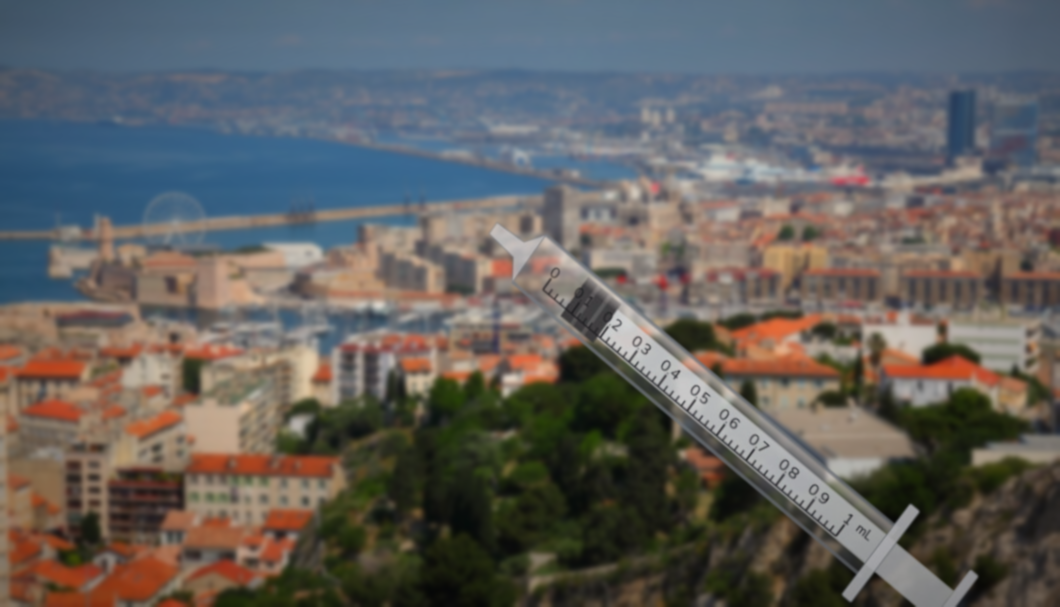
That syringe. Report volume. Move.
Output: 0.08 mL
